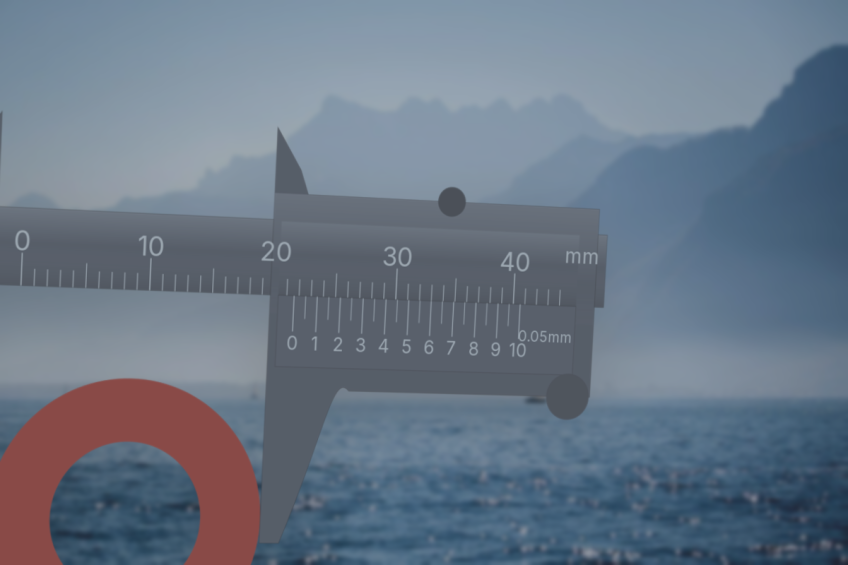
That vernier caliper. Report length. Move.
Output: 21.6 mm
